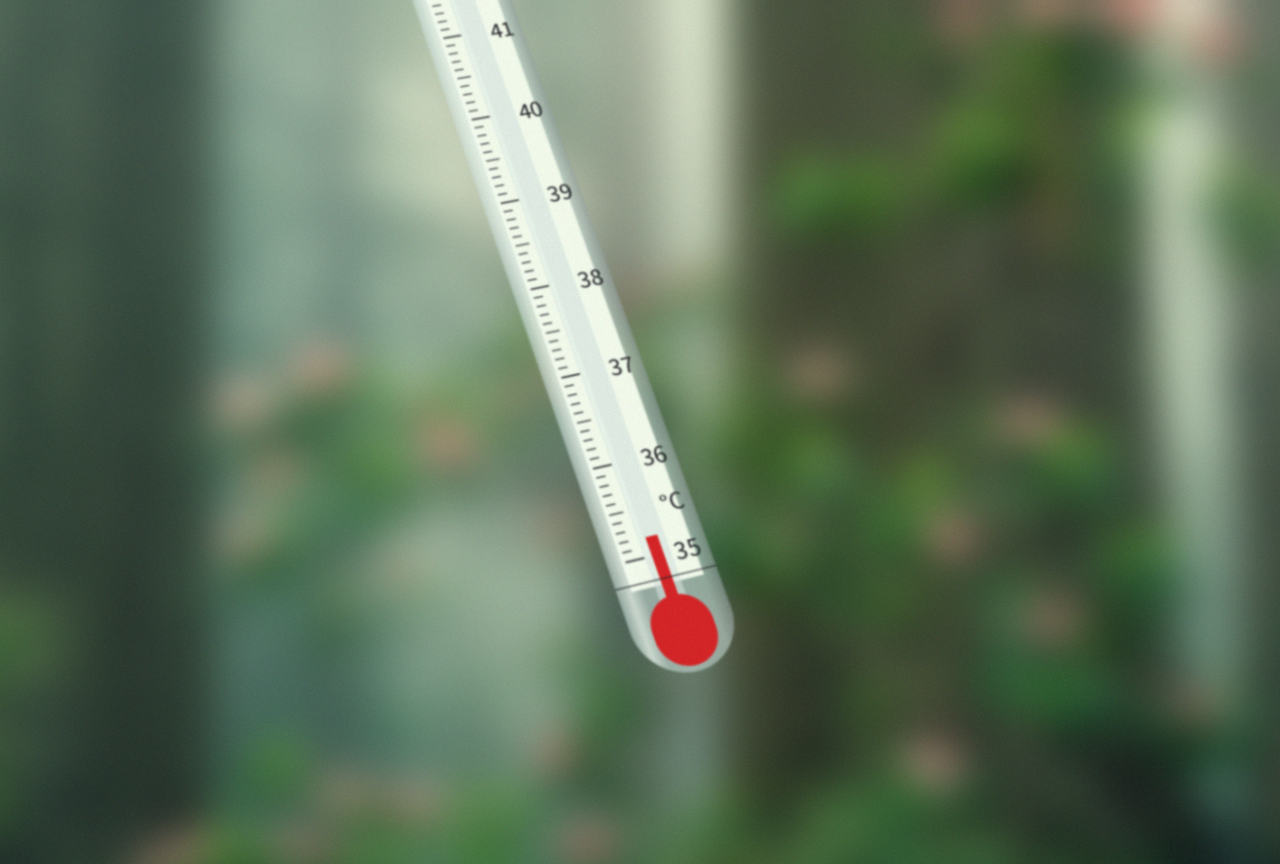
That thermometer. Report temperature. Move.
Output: 35.2 °C
